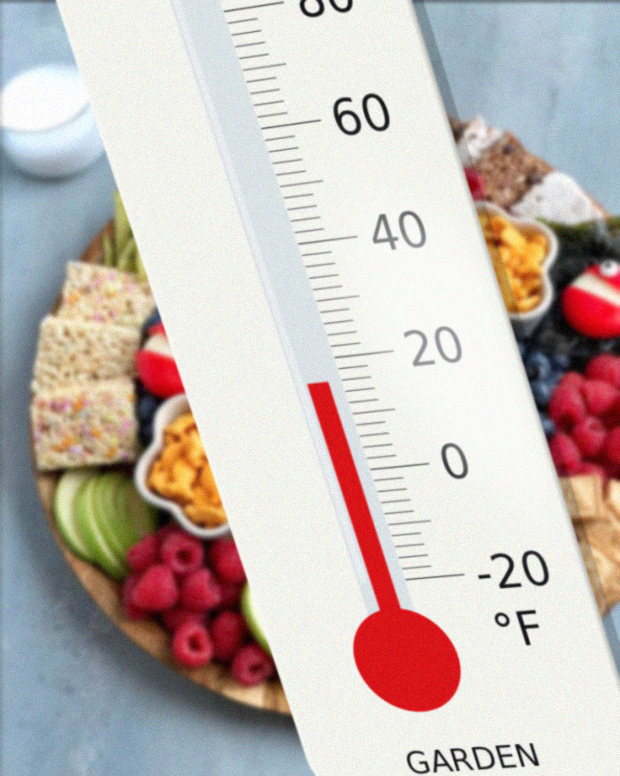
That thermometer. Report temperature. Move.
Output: 16 °F
